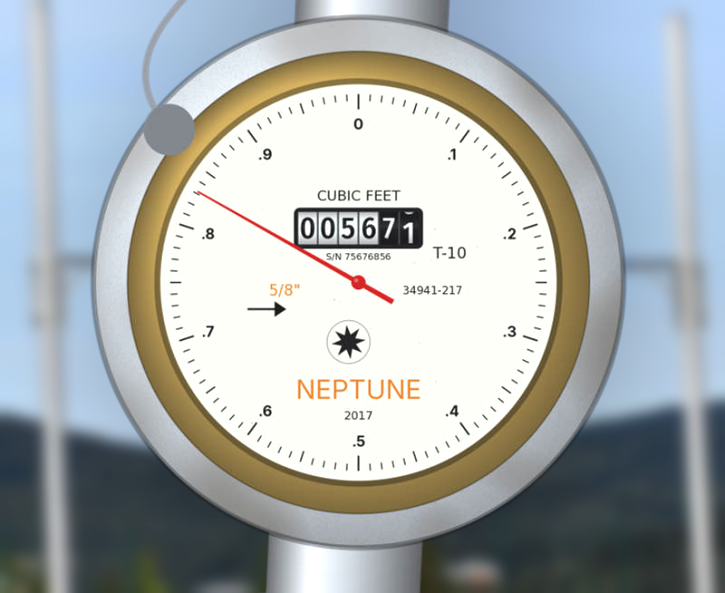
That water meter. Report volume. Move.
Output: 5670.83 ft³
